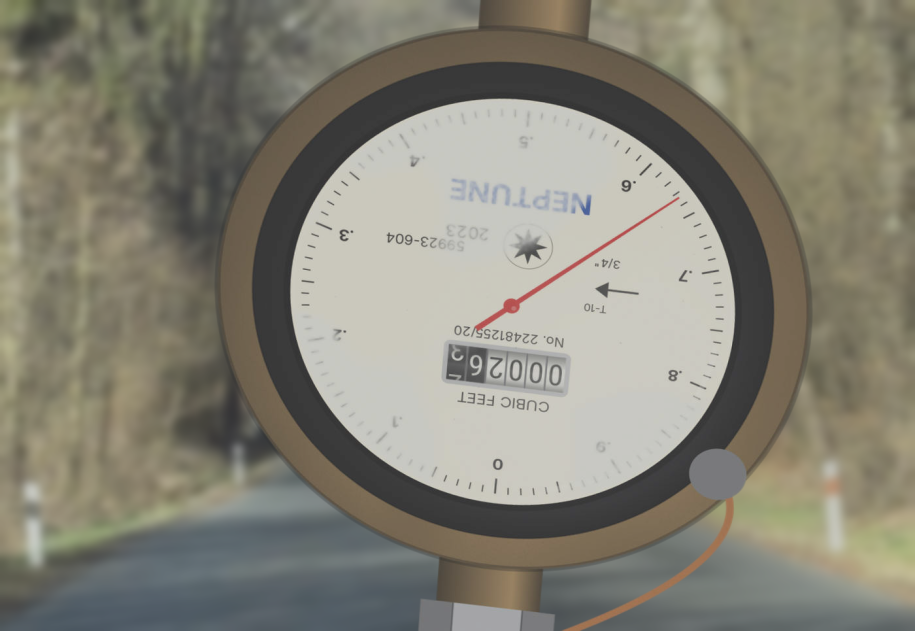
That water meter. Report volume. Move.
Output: 262.63 ft³
